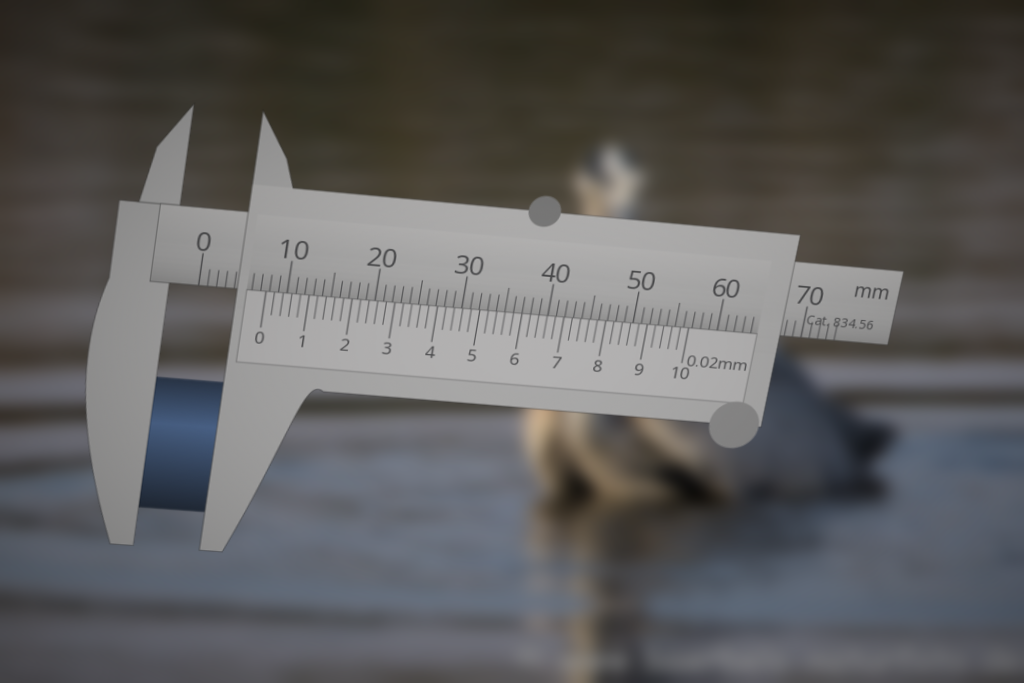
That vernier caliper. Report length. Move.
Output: 7.6 mm
